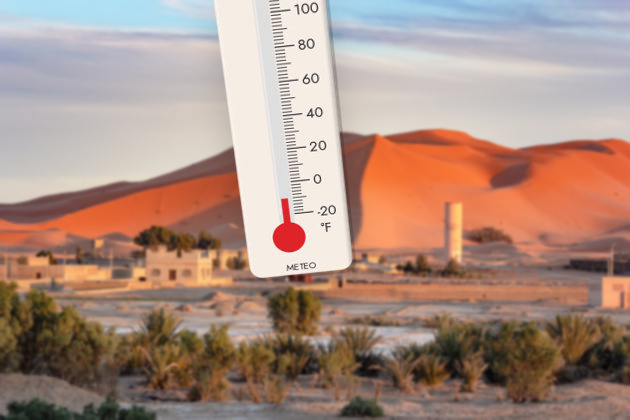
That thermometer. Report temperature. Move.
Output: -10 °F
